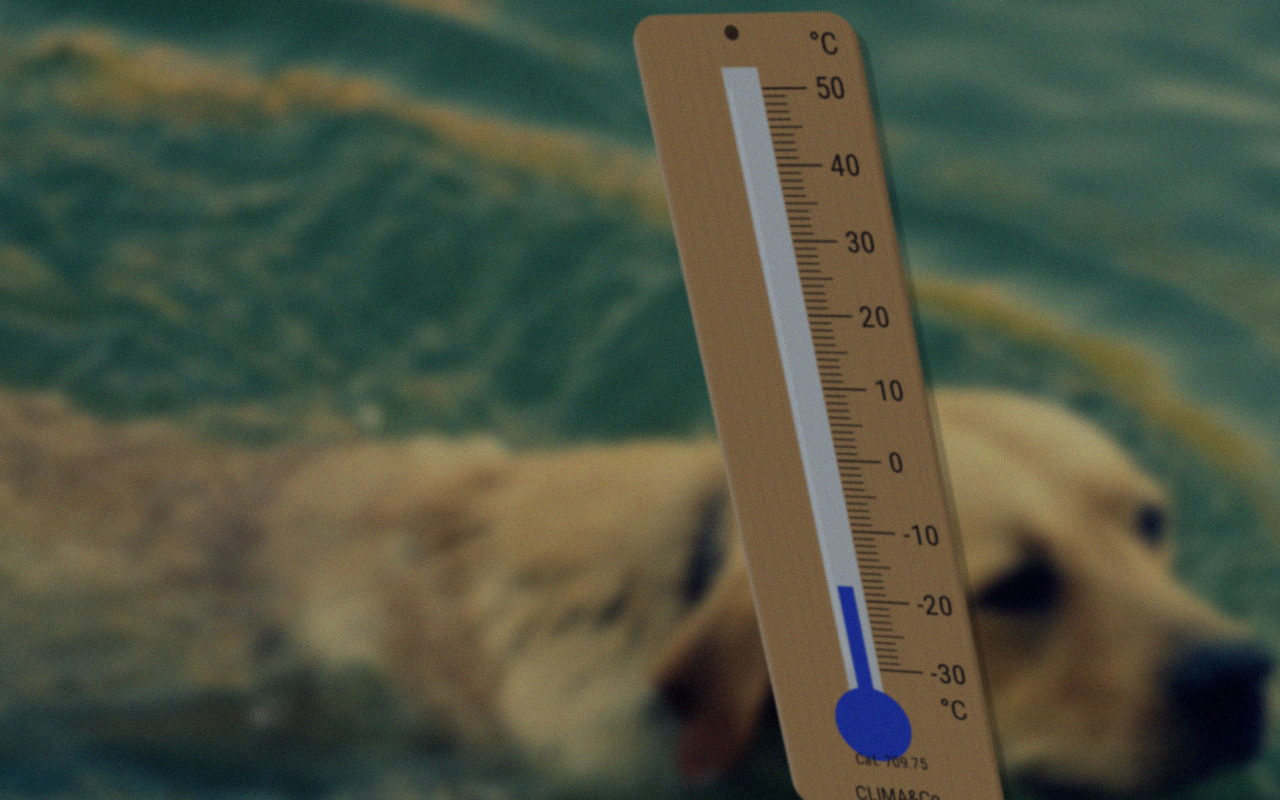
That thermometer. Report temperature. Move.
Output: -18 °C
